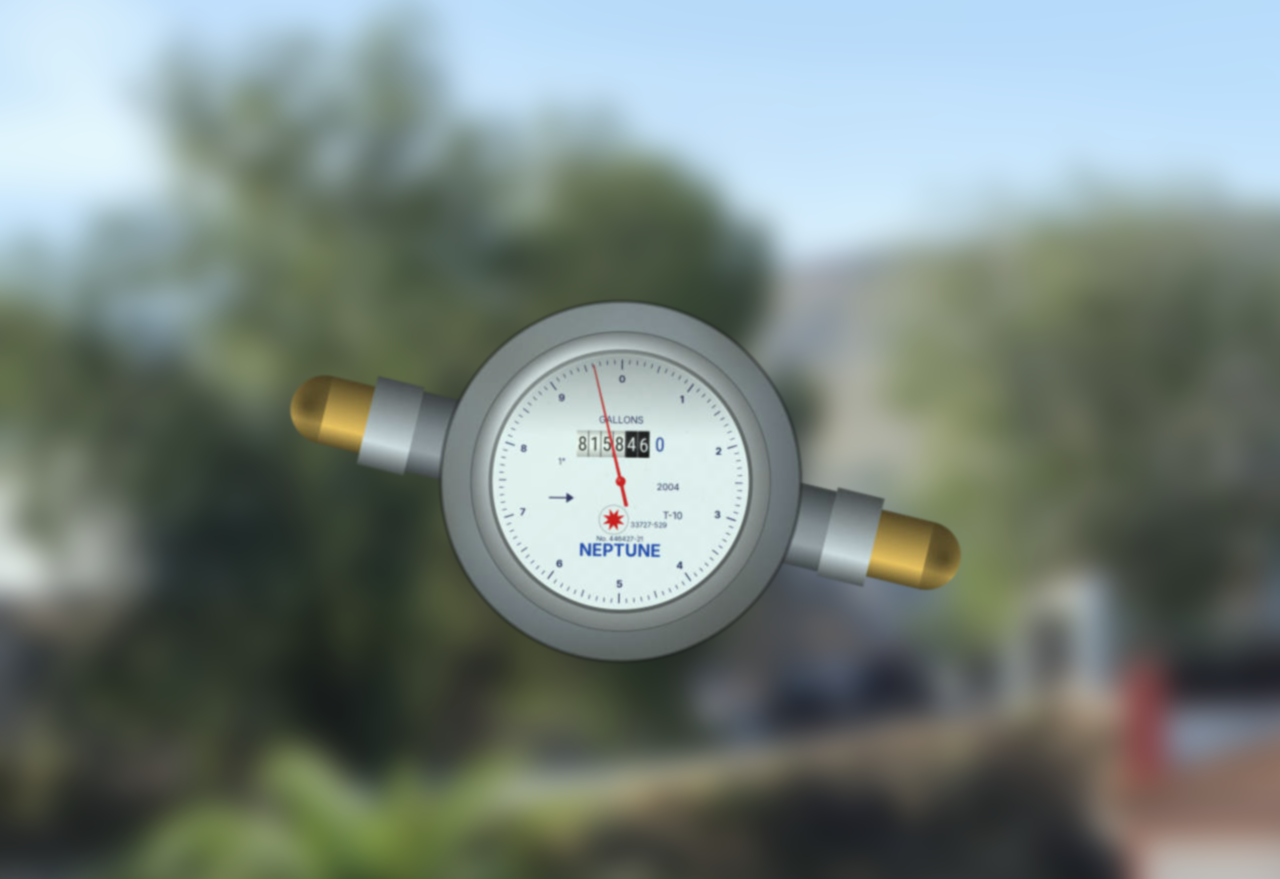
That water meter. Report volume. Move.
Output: 8158459.6 gal
